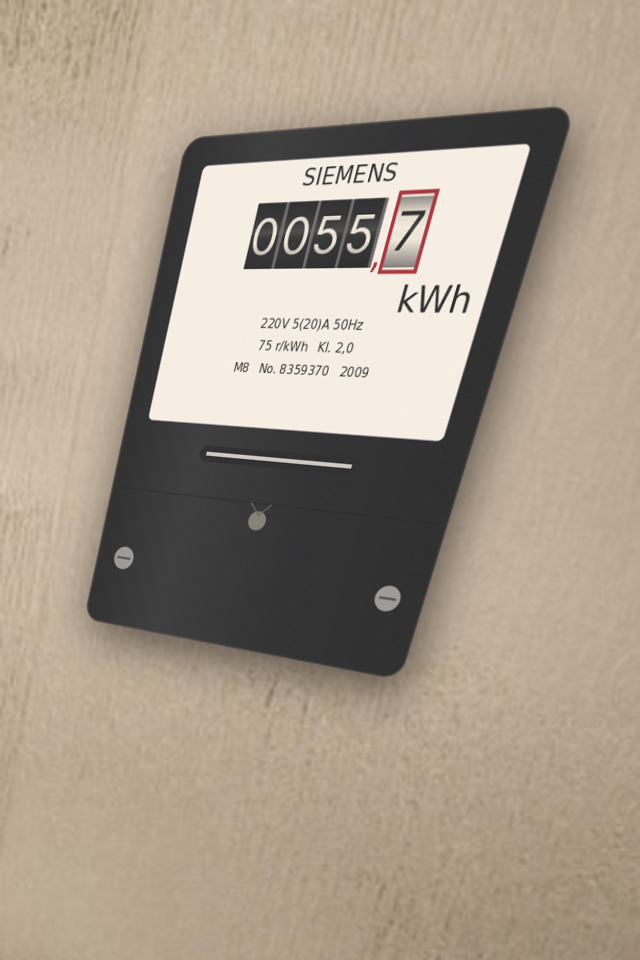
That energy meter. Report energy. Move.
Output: 55.7 kWh
